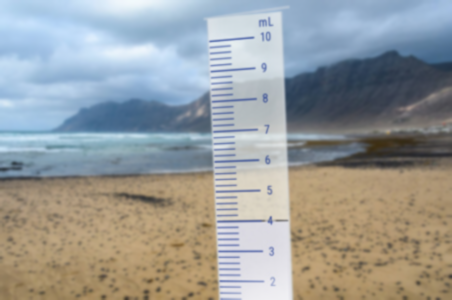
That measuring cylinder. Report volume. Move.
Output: 4 mL
